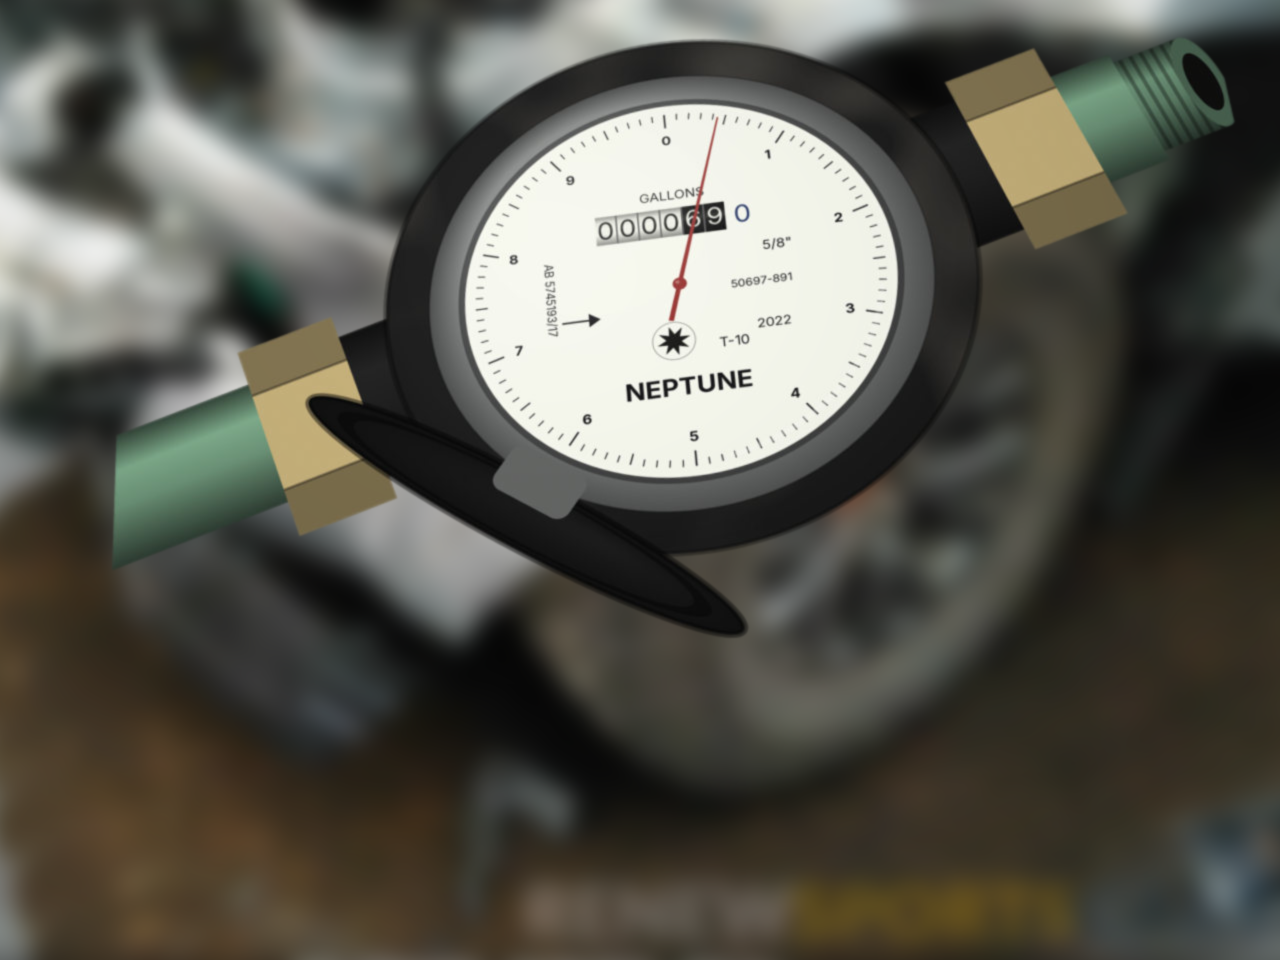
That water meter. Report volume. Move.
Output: 690.4 gal
